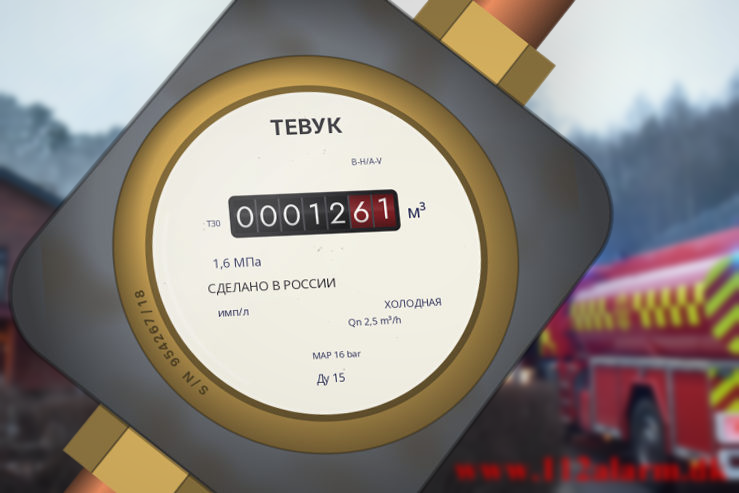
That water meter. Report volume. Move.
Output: 12.61 m³
